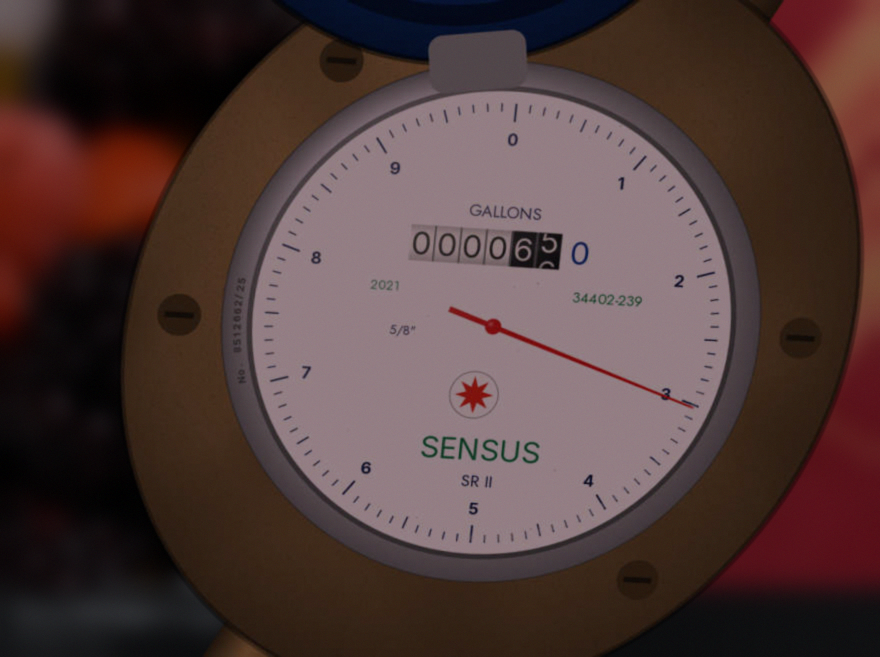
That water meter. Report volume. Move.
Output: 653.0 gal
